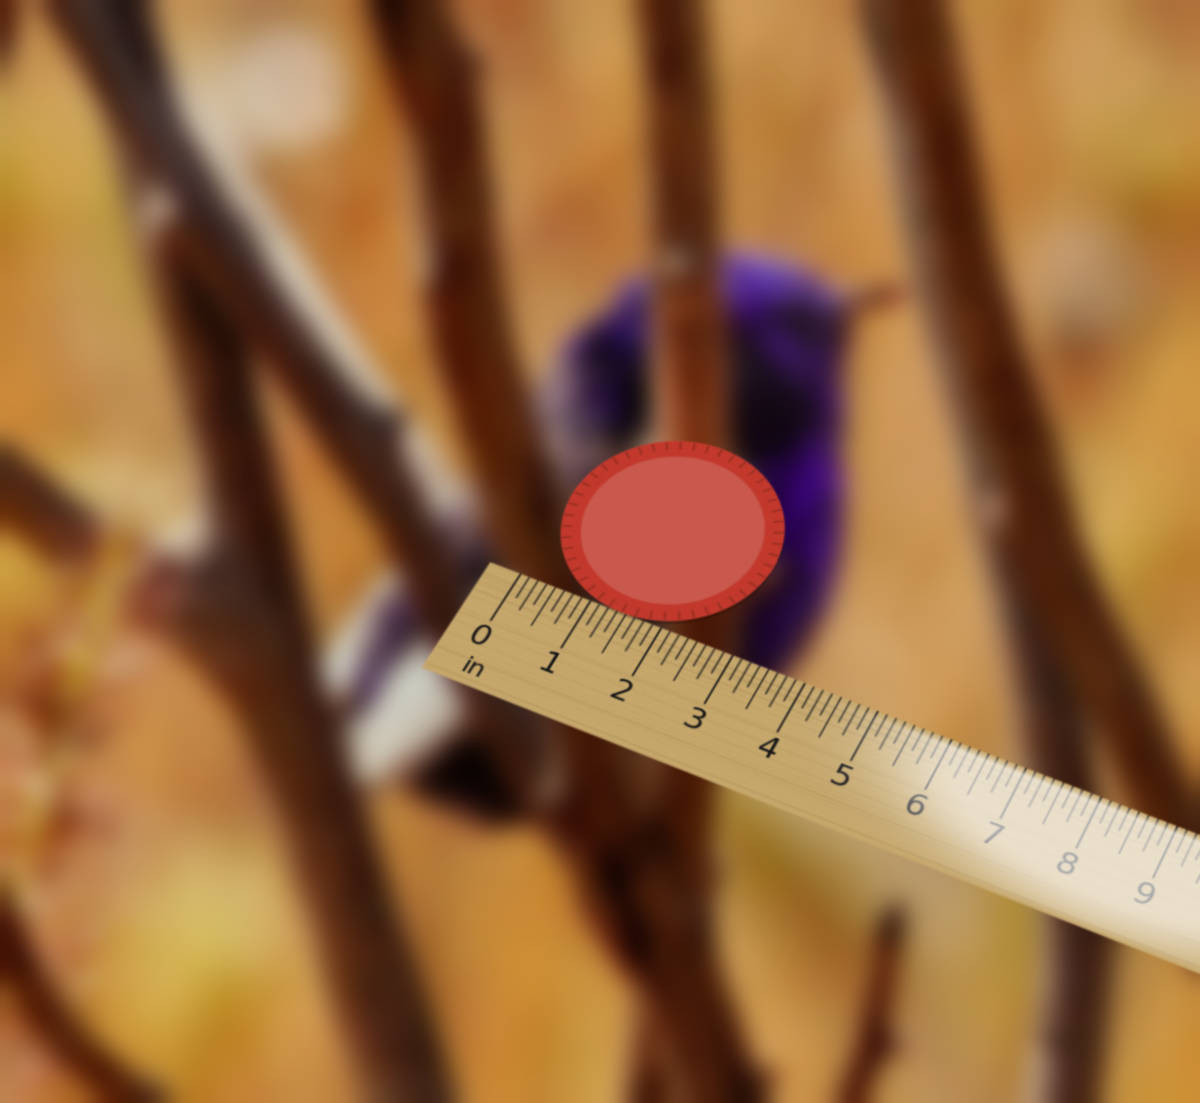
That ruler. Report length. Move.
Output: 2.875 in
